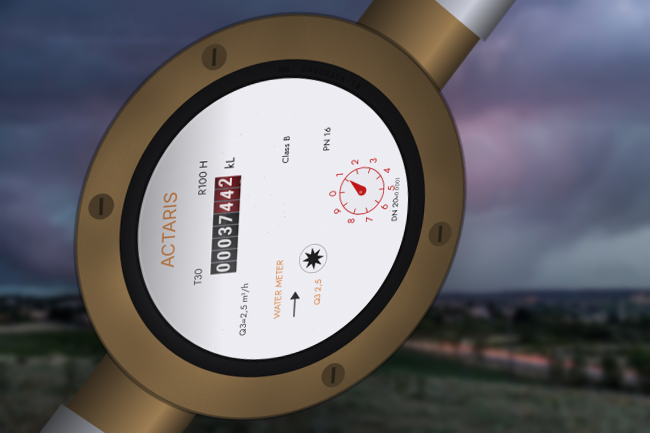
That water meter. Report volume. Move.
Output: 37.4421 kL
